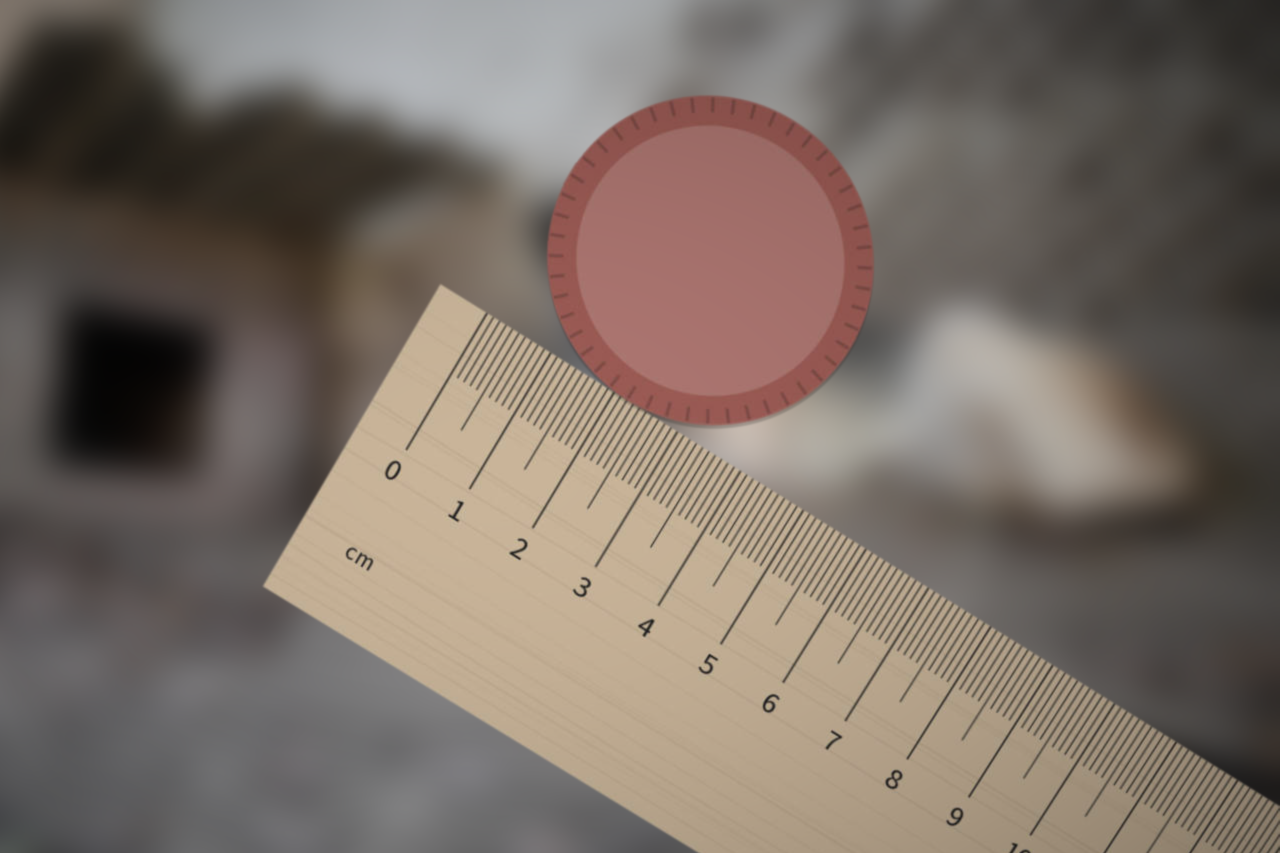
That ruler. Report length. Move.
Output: 4.4 cm
